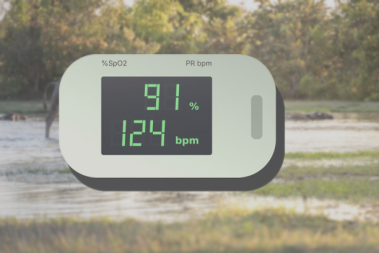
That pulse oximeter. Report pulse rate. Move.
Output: 124 bpm
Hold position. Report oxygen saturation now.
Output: 91 %
